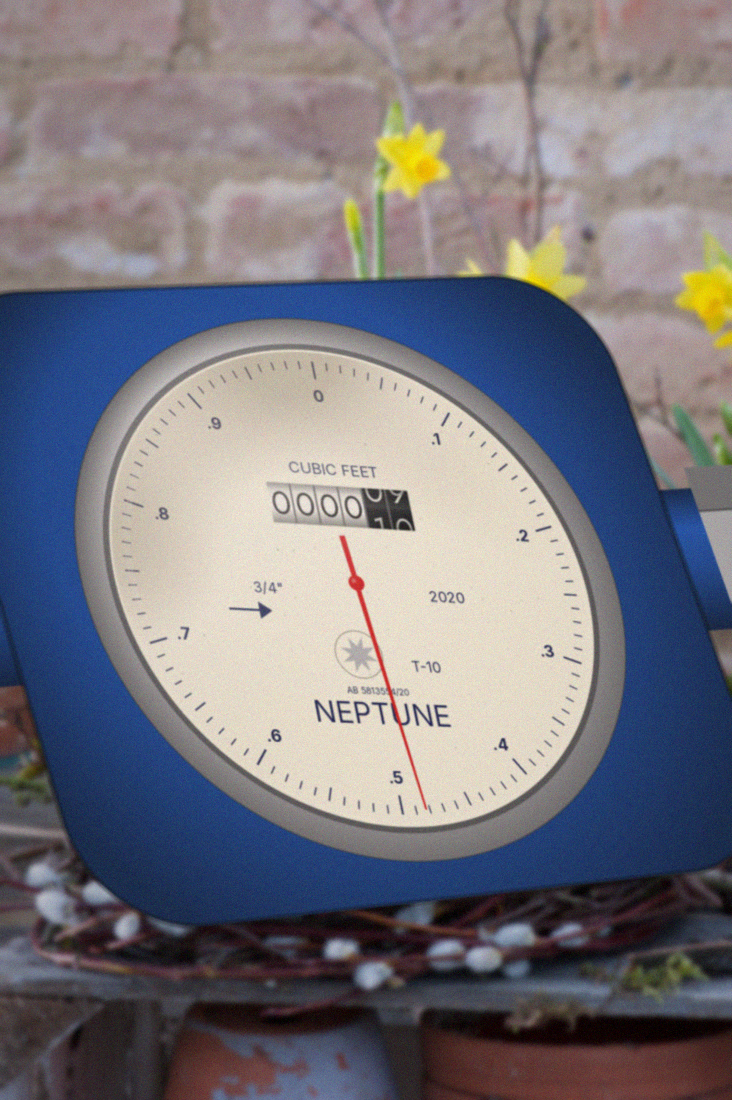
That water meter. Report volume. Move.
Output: 9.48 ft³
